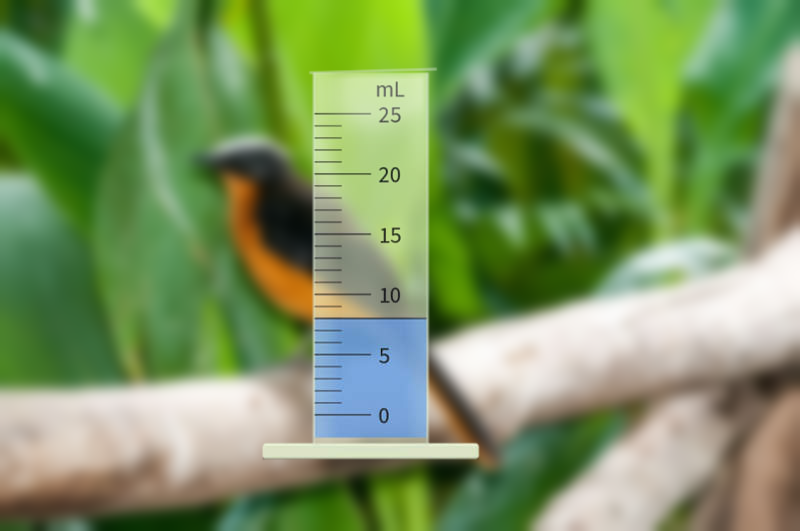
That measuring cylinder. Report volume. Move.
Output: 8 mL
